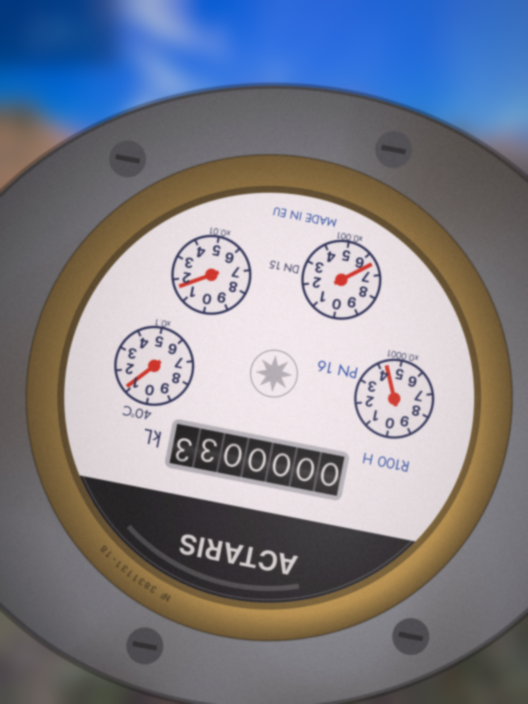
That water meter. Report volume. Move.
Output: 33.1164 kL
